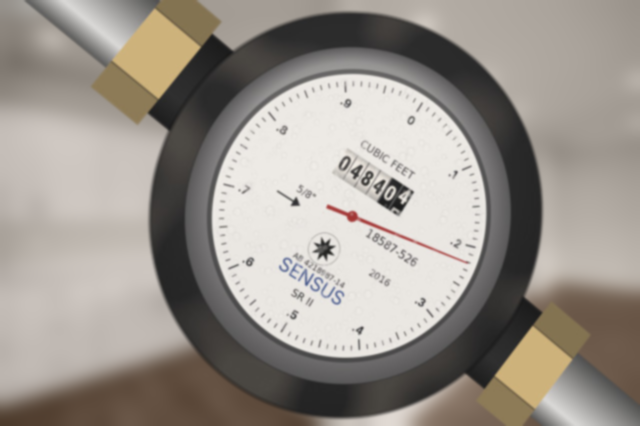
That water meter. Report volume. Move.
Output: 48404.22 ft³
